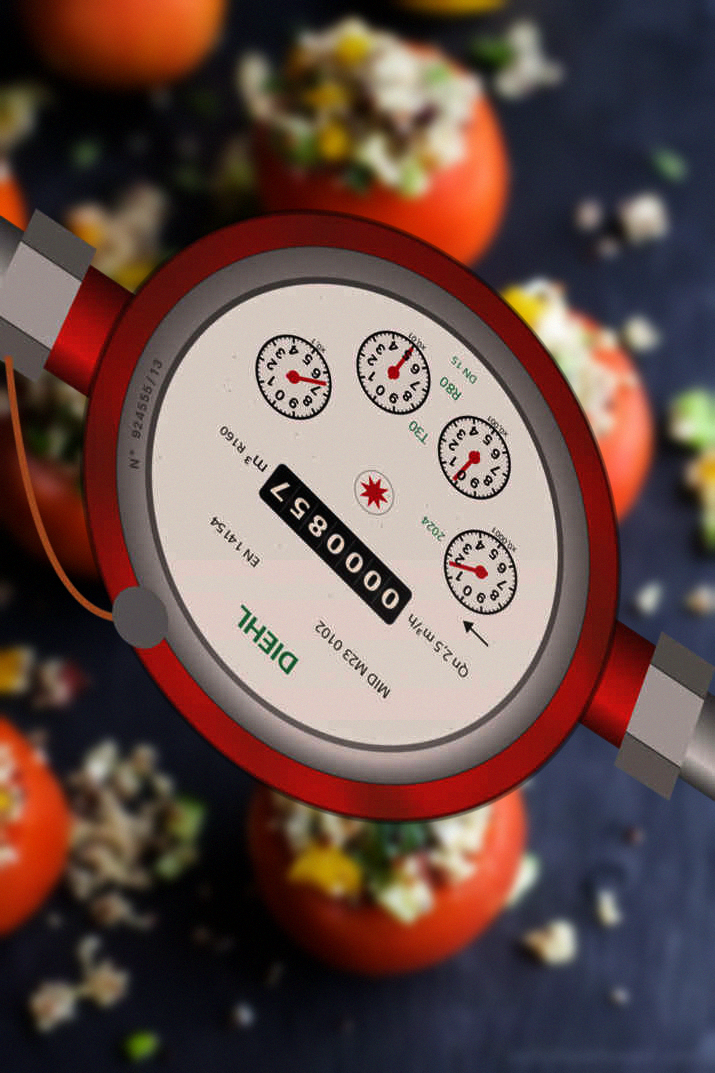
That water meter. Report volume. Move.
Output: 857.6501 m³
